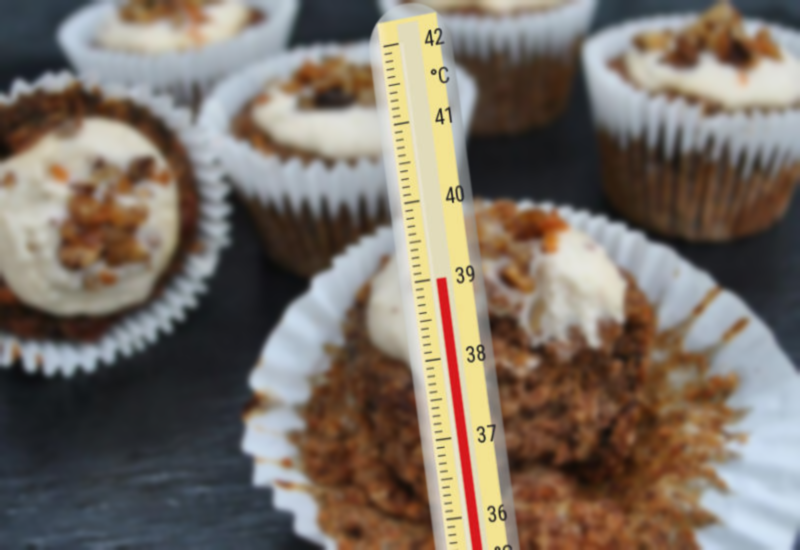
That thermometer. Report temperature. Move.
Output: 39 °C
